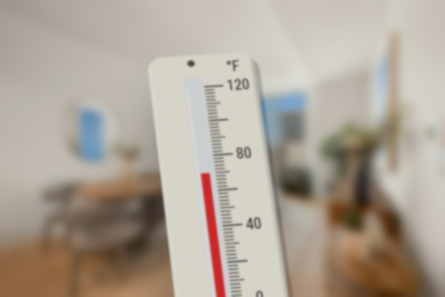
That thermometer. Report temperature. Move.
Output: 70 °F
